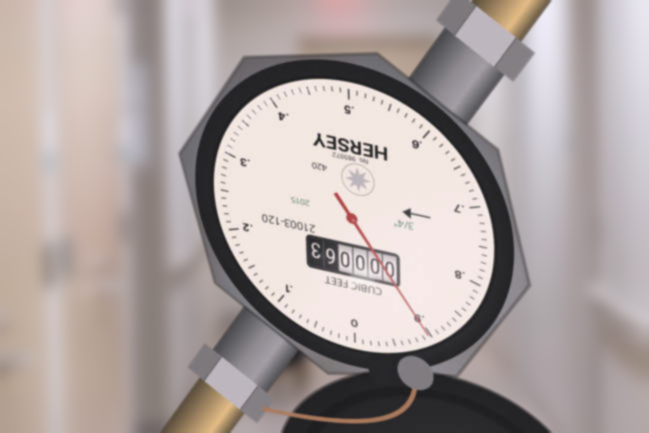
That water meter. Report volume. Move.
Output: 62.90 ft³
